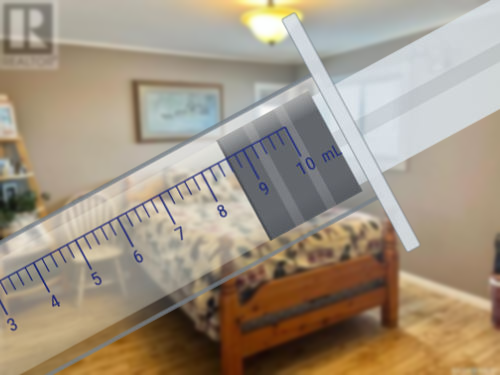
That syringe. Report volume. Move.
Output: 8.6 mL
